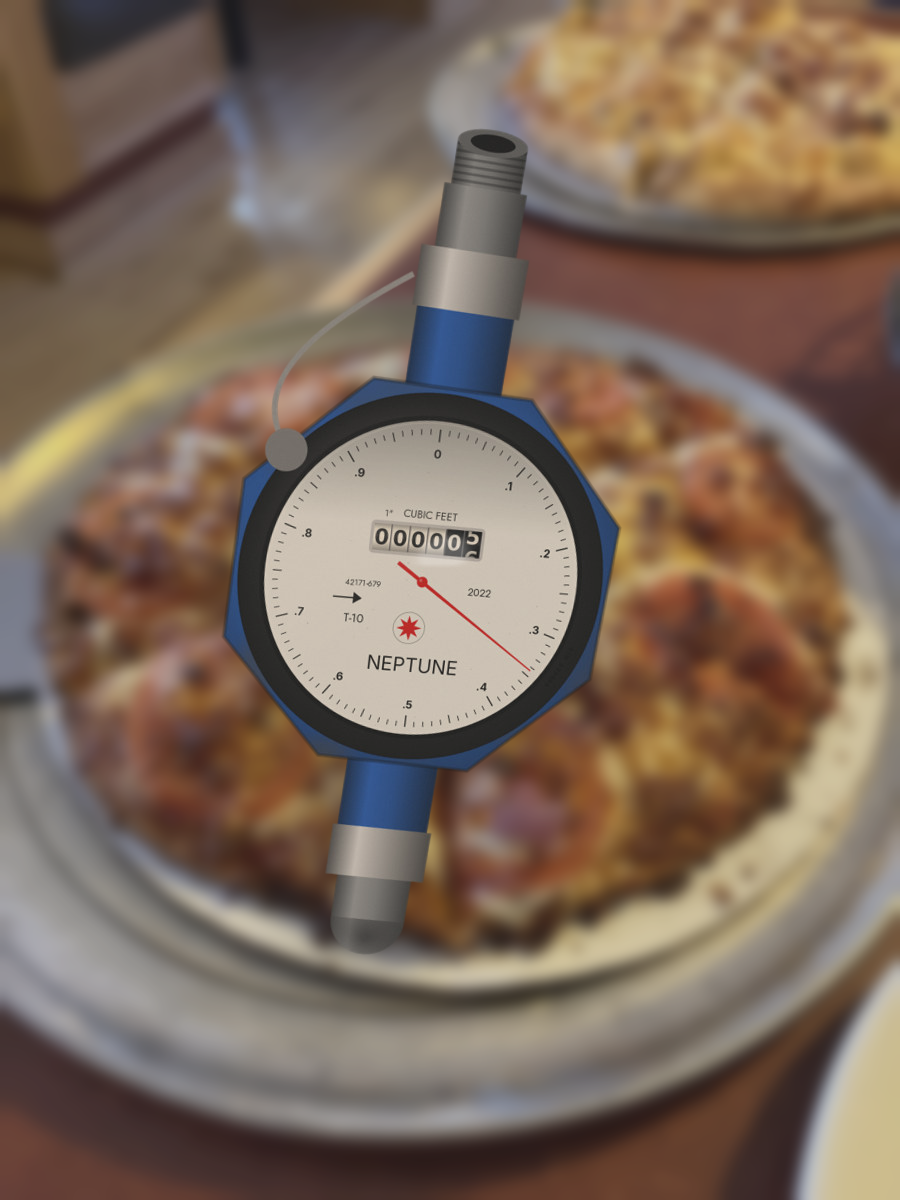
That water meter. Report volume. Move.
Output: 5.34 ft³
